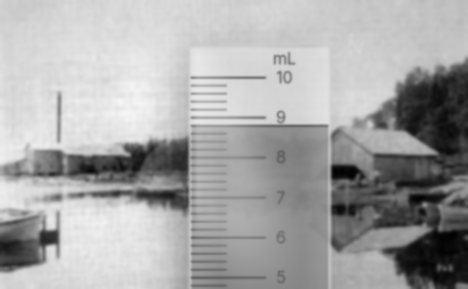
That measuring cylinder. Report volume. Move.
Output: 8.8 mL
